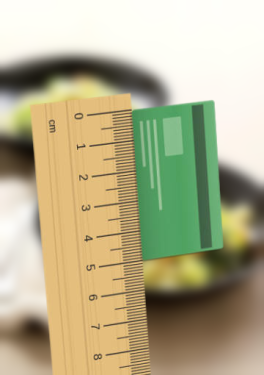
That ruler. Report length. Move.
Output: 5 cm
